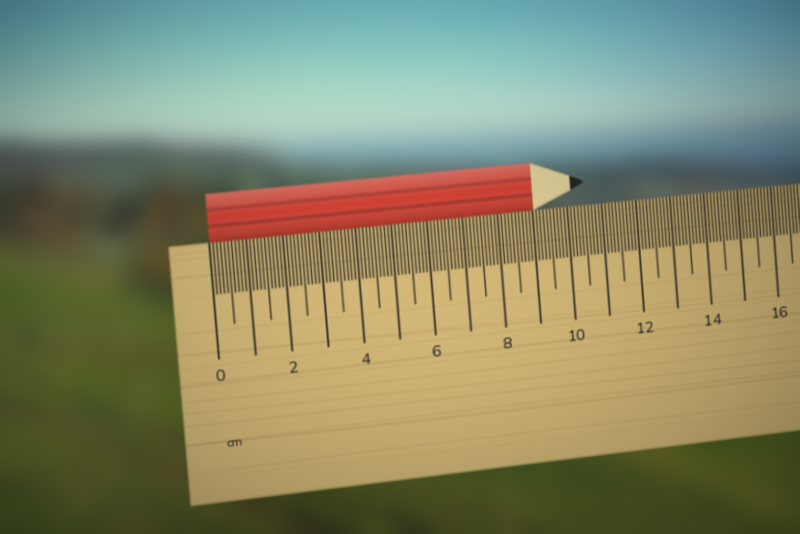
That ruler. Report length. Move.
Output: 10.5 cm
